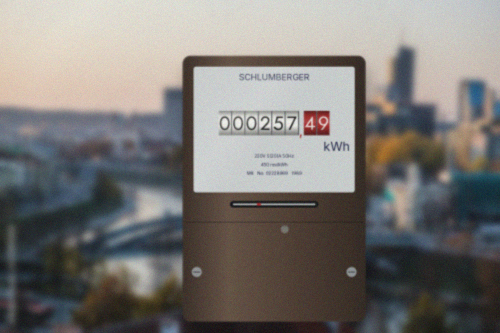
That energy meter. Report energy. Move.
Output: 257.49 kWh
